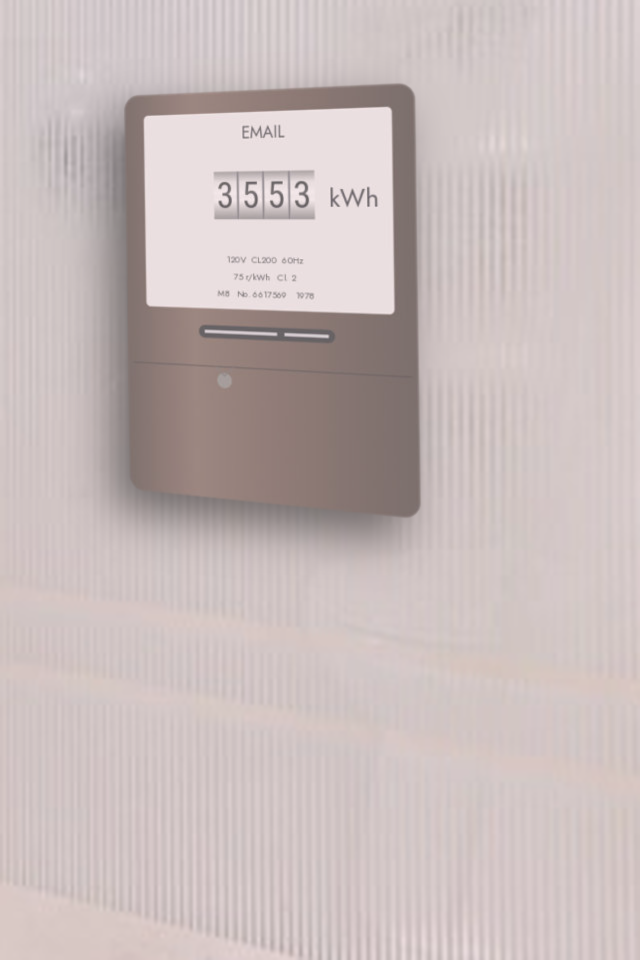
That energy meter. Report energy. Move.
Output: 3553 kWh
